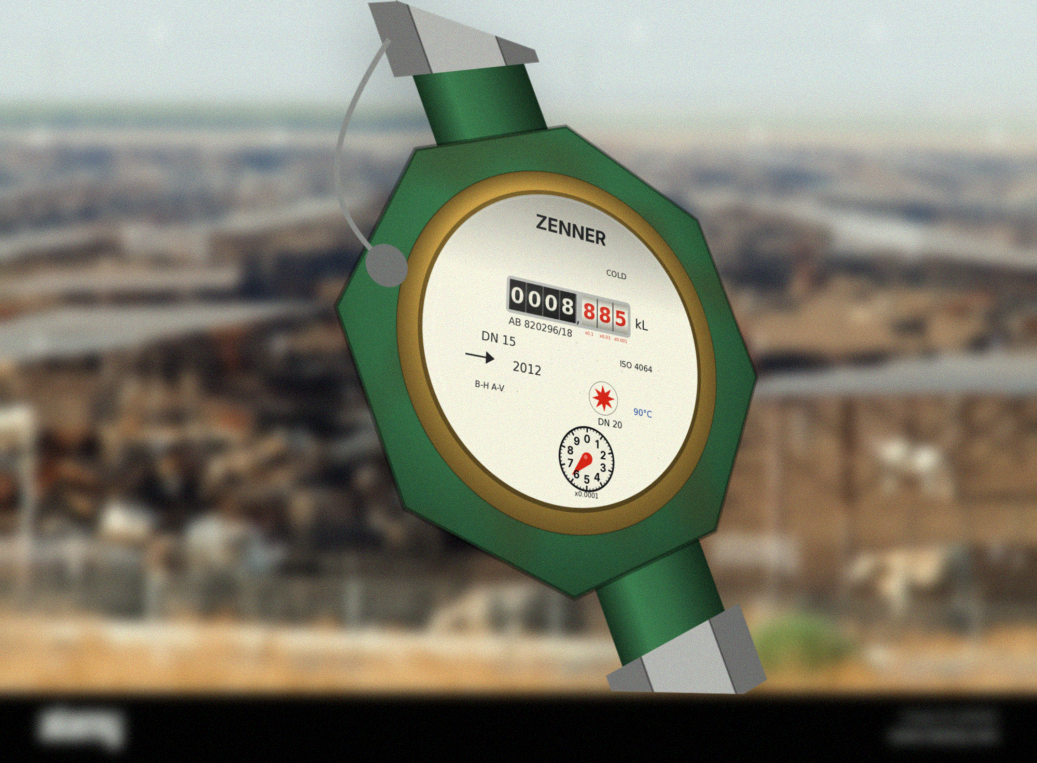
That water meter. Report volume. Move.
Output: 8.8856 kL
